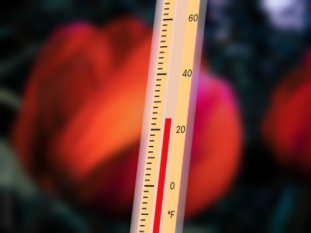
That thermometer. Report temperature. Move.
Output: 24 °F
